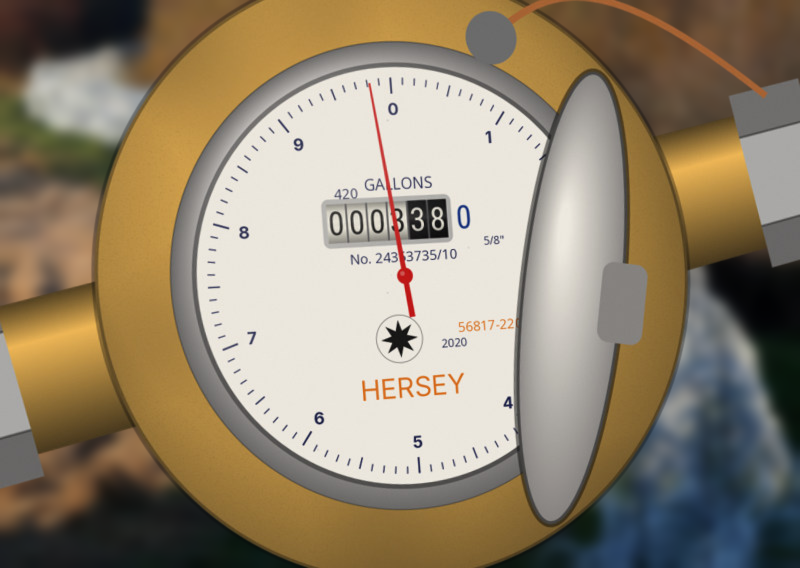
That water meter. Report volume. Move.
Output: 3379.8 gal
